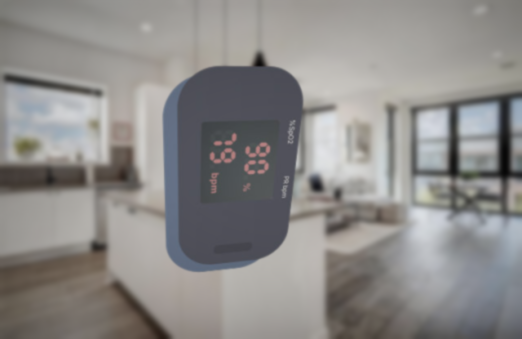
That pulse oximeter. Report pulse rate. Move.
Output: 79 bpm
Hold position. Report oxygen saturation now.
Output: 90 %
